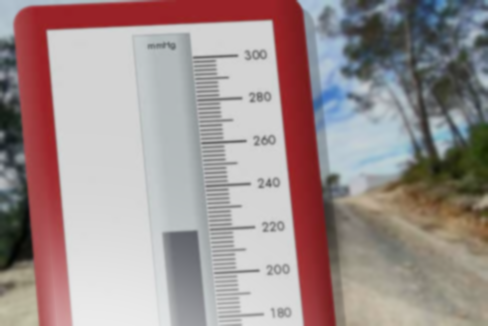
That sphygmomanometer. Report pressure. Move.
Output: 220 mmHg
